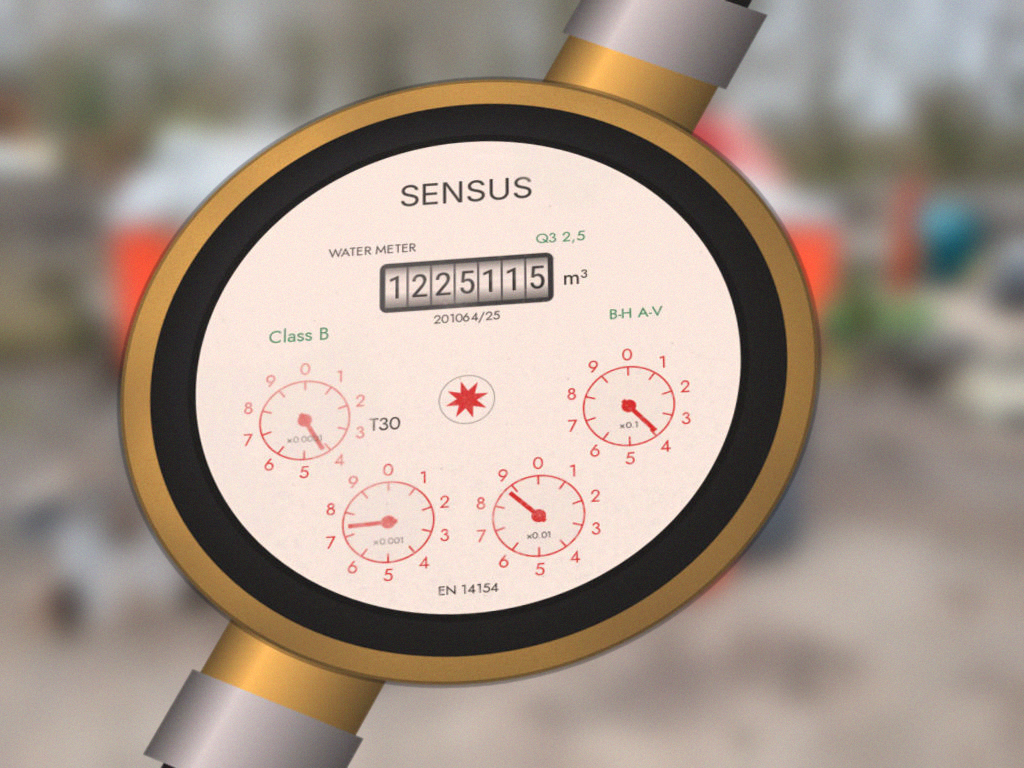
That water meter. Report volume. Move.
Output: 1225115.3874 m³
